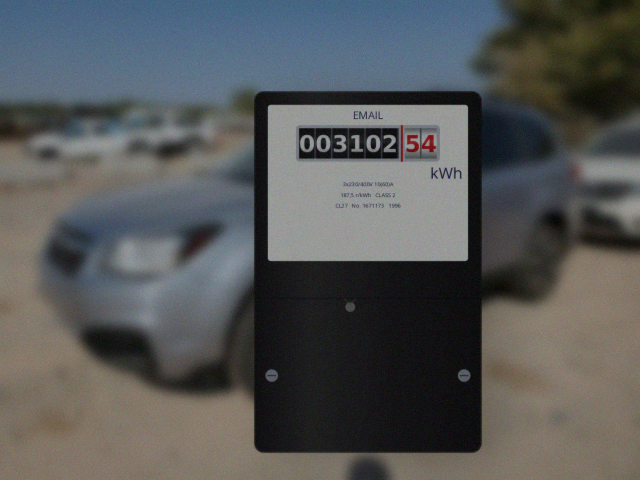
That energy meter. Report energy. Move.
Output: 3102.54 kWh
